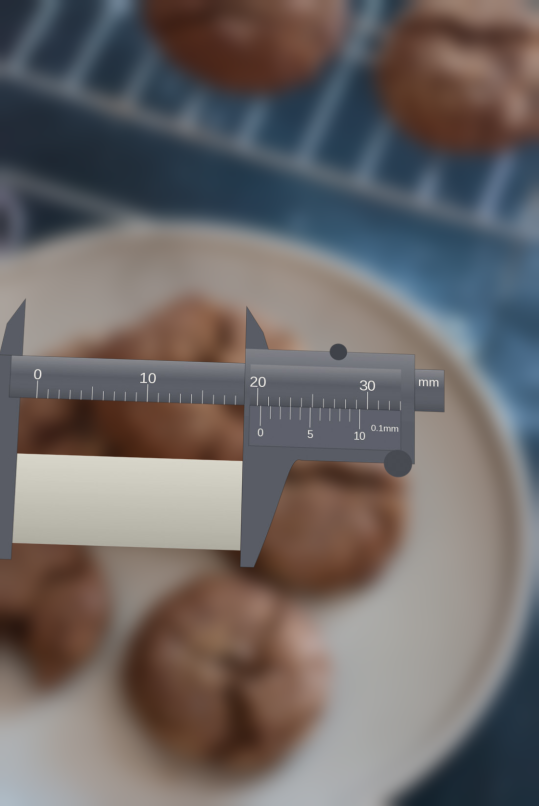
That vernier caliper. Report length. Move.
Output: 20.3 mm
